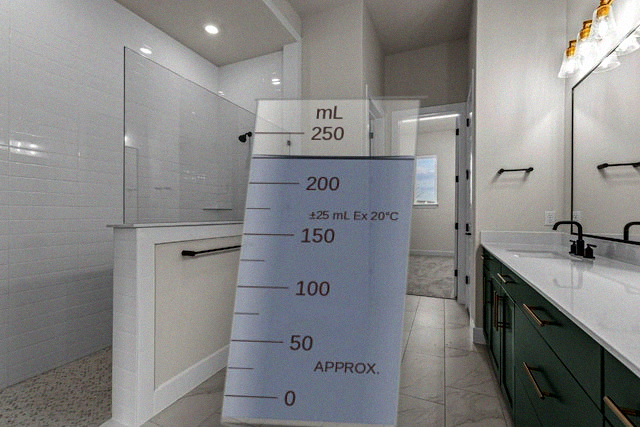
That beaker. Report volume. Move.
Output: 225 mL
